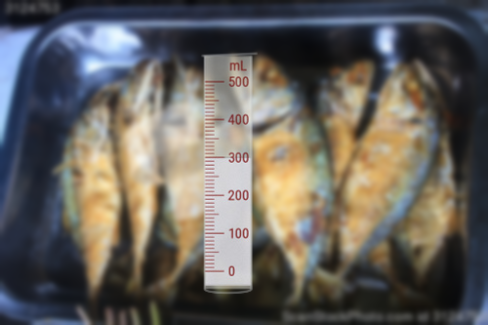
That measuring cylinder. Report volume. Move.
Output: 300 mL
